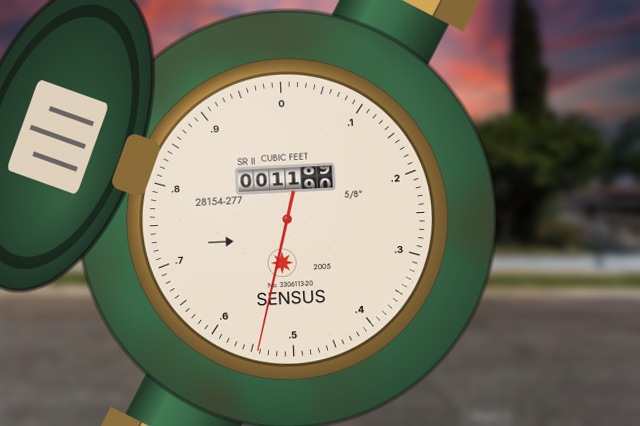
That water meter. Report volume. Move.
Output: 1189.54 ft³
